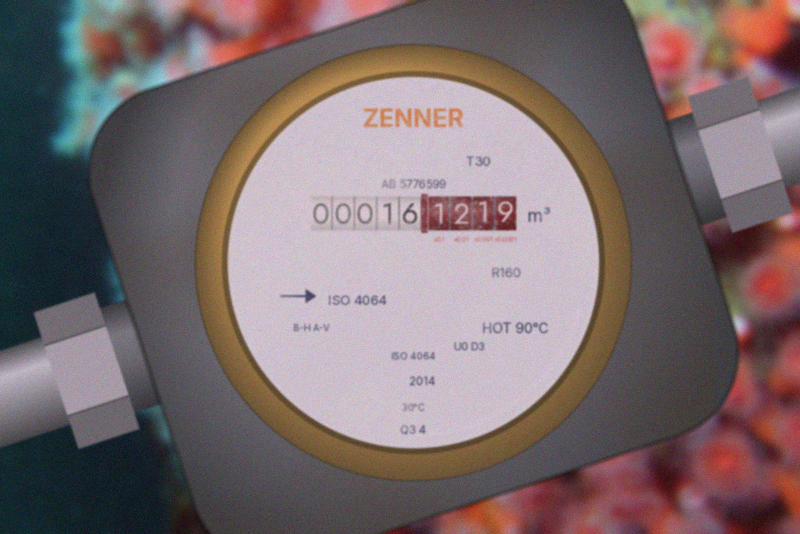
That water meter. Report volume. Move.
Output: 16.1219 m³
